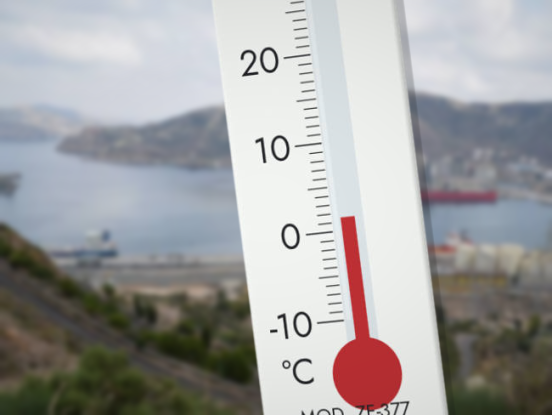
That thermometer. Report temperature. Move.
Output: 1.5 °C
